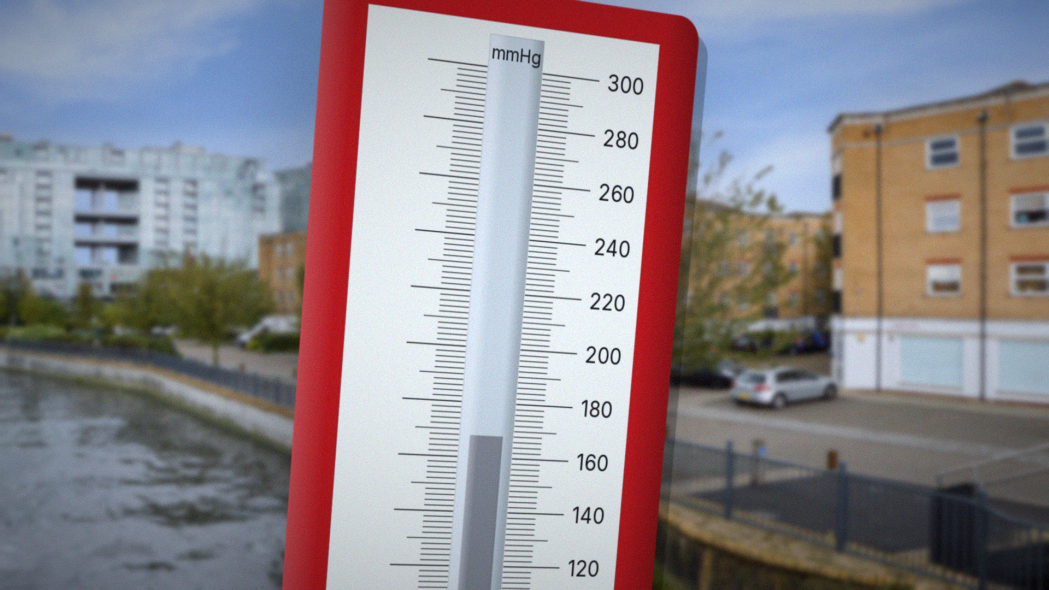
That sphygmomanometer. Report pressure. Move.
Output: 168 mmHg
